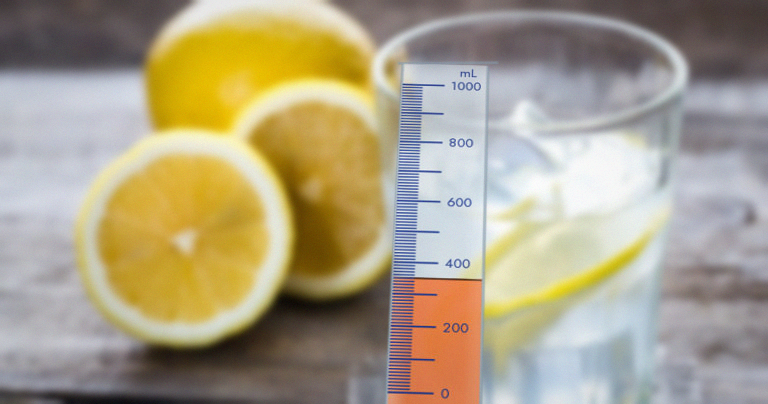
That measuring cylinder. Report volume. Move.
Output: 350 mL
